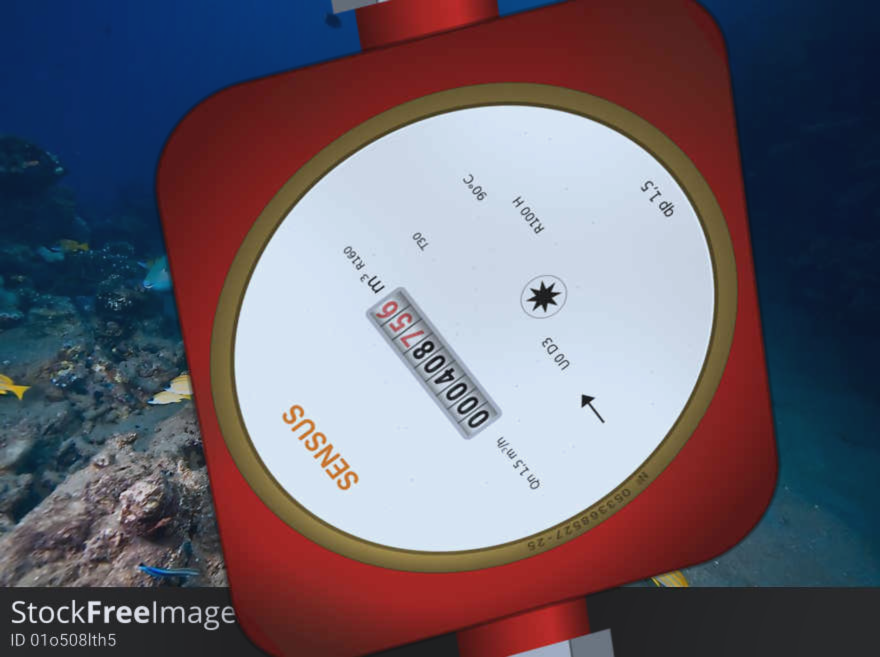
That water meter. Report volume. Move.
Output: 408.756 m³
